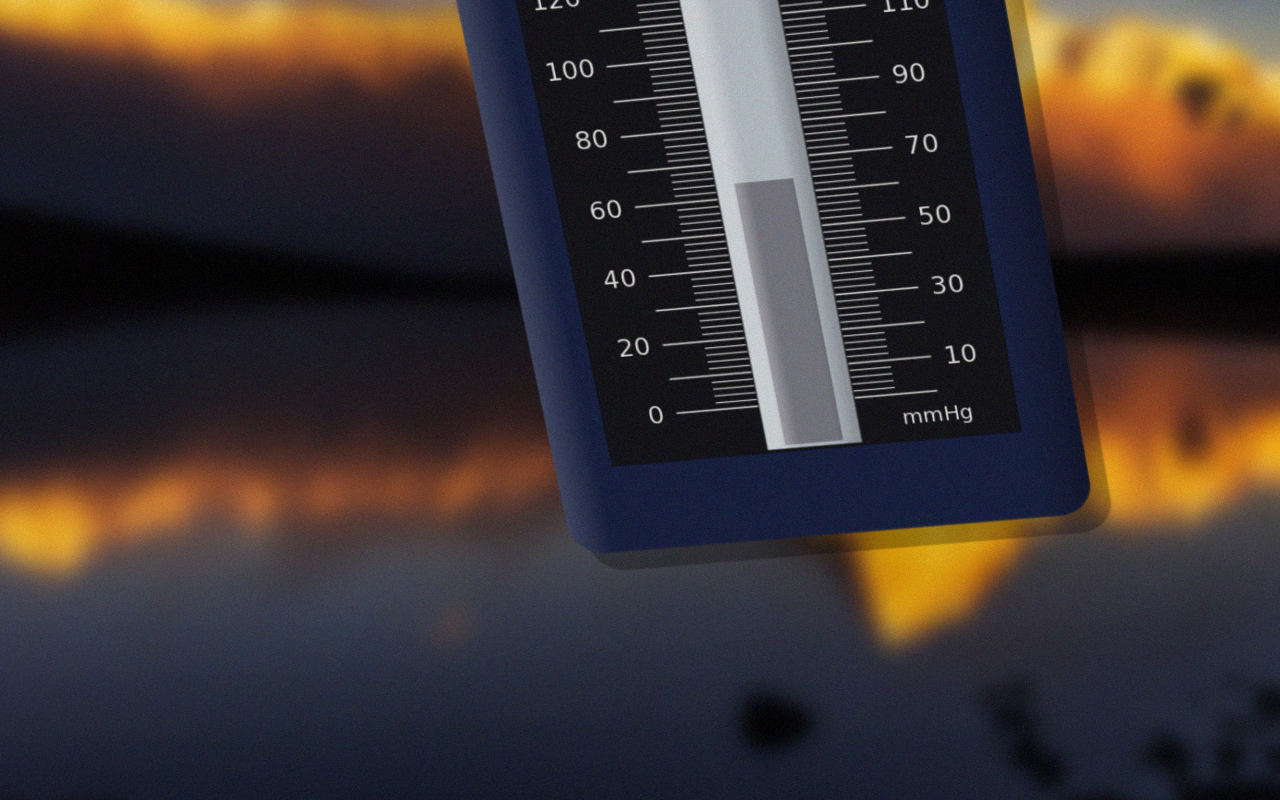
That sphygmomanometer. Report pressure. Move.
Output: 64 mmHg
